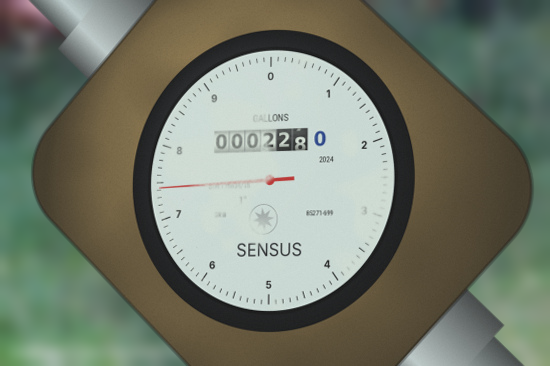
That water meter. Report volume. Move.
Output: 2277.4 gal
